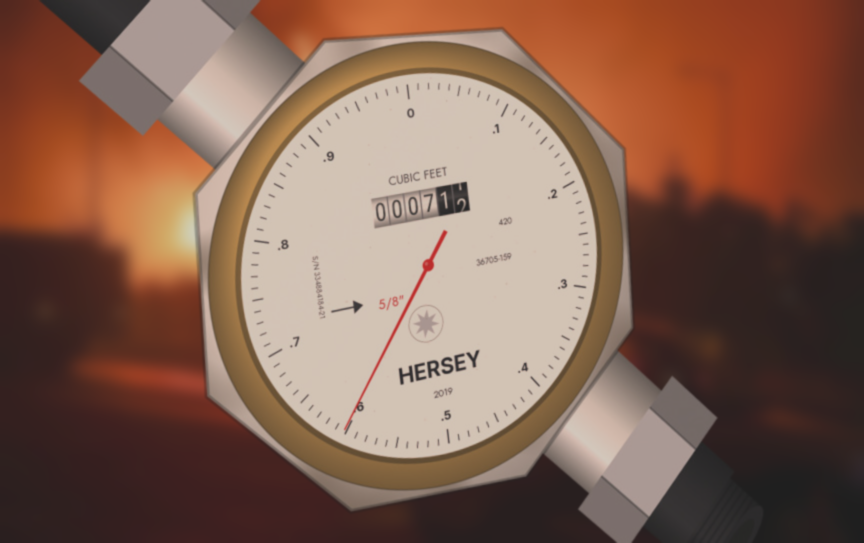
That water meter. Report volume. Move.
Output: 711.60 ft³
